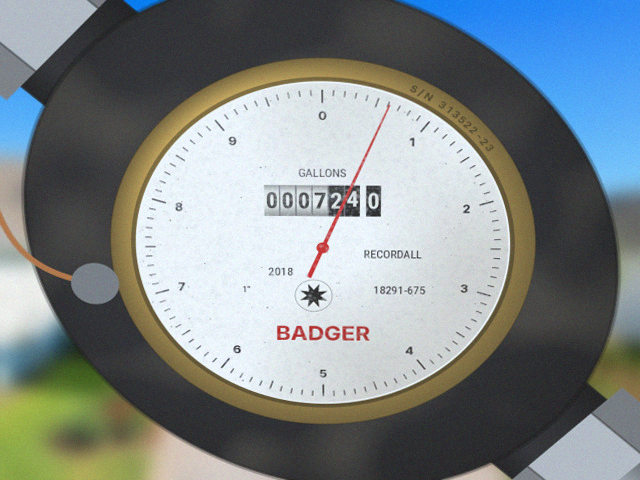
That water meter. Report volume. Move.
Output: 7240.6 gal
